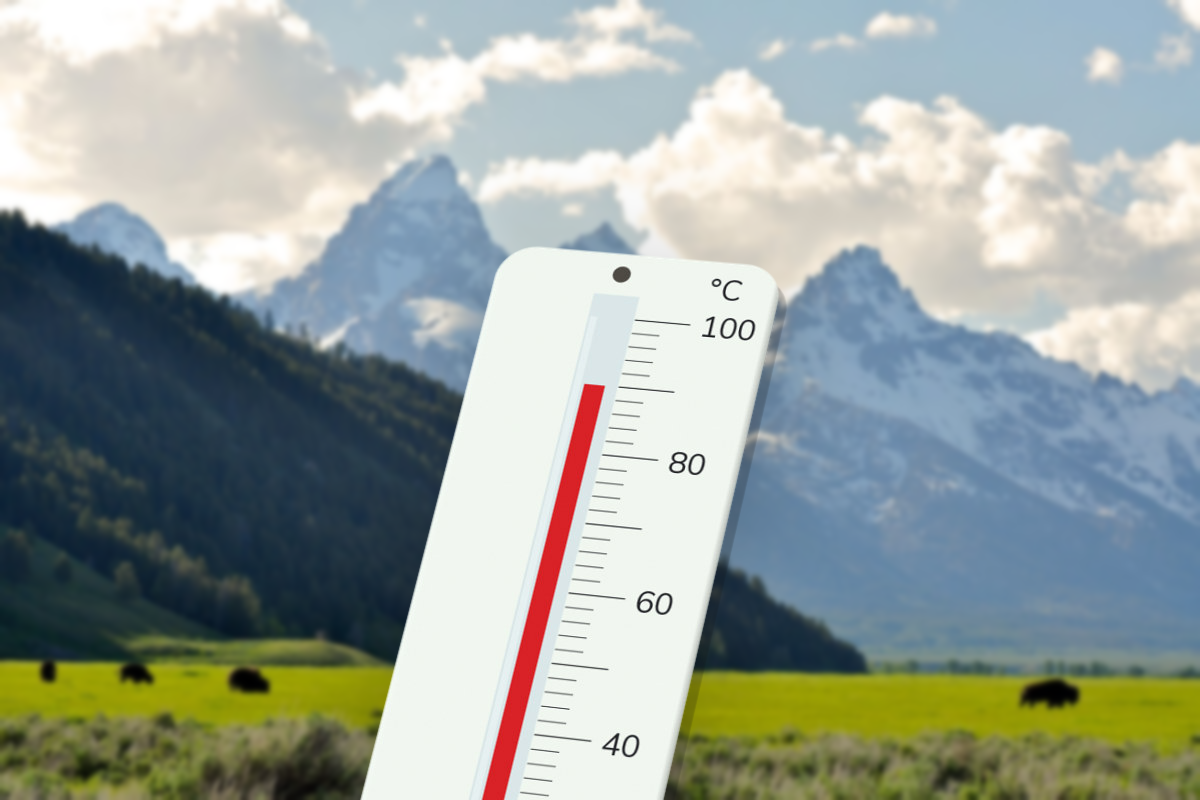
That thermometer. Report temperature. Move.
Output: 90 °C
